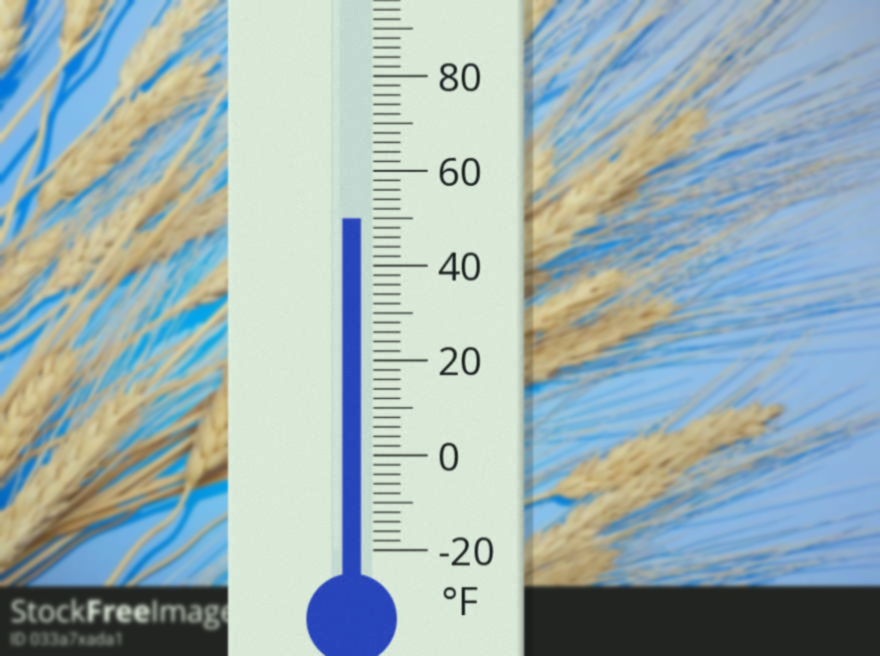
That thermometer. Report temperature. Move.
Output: 50 °F
